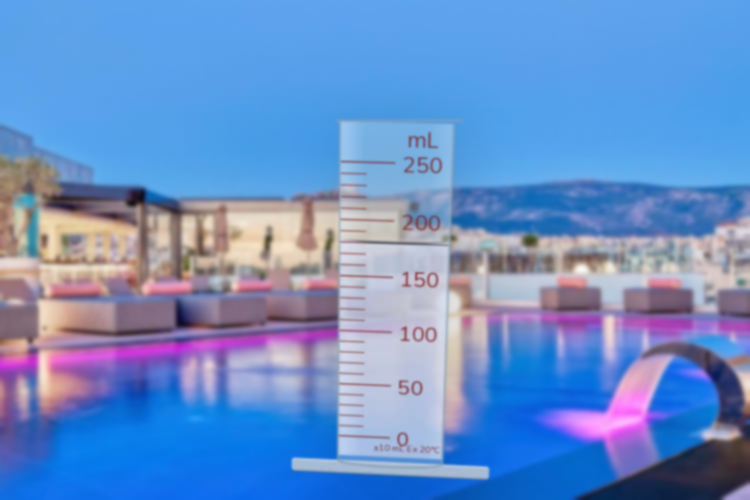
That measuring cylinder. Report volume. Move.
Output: 180 mL
